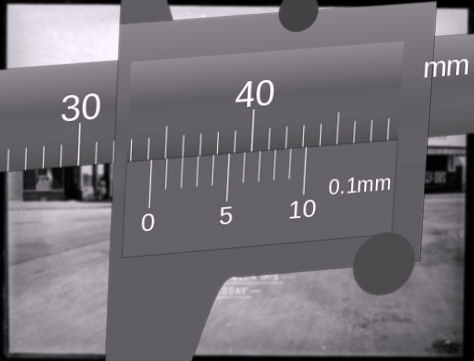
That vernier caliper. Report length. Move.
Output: 34.2 mm
